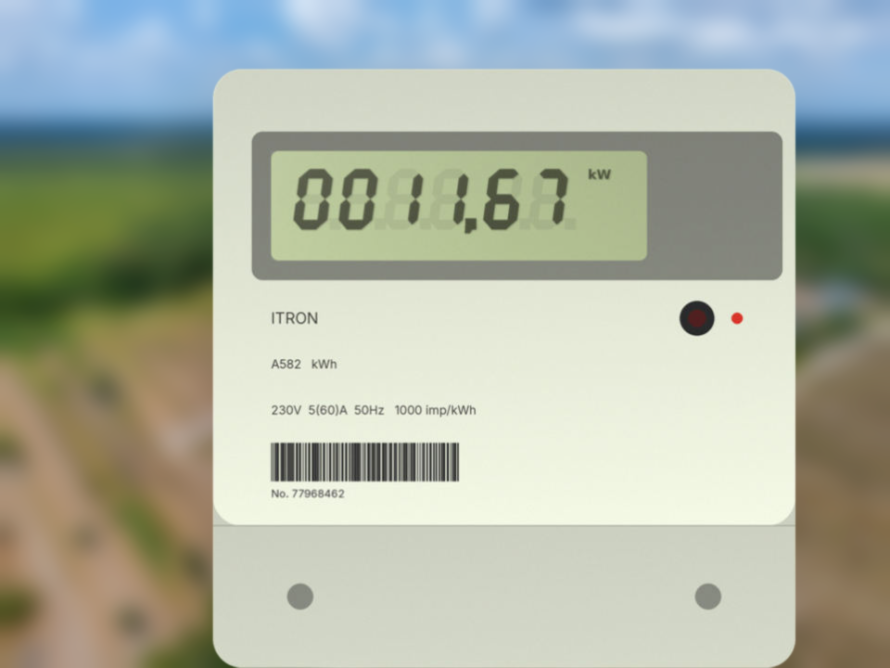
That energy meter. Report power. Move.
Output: 11.67 kW
